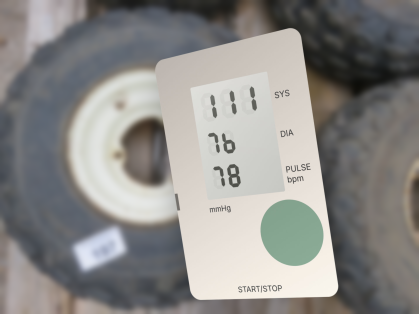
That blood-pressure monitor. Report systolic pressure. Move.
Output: 111 mmHg
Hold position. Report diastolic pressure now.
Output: 76 mmHg
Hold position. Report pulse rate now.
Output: 78 bpm
